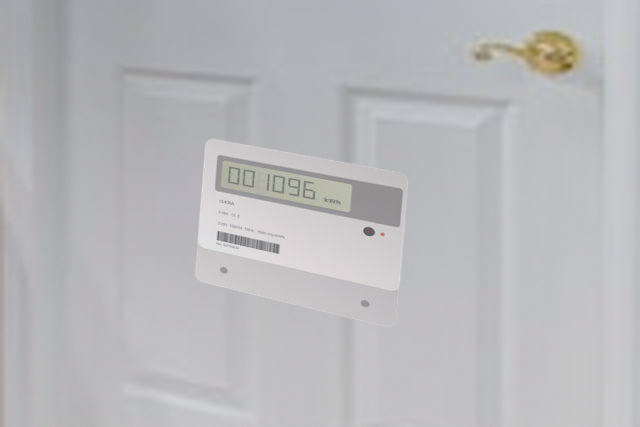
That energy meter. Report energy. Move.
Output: 1096 kWh
